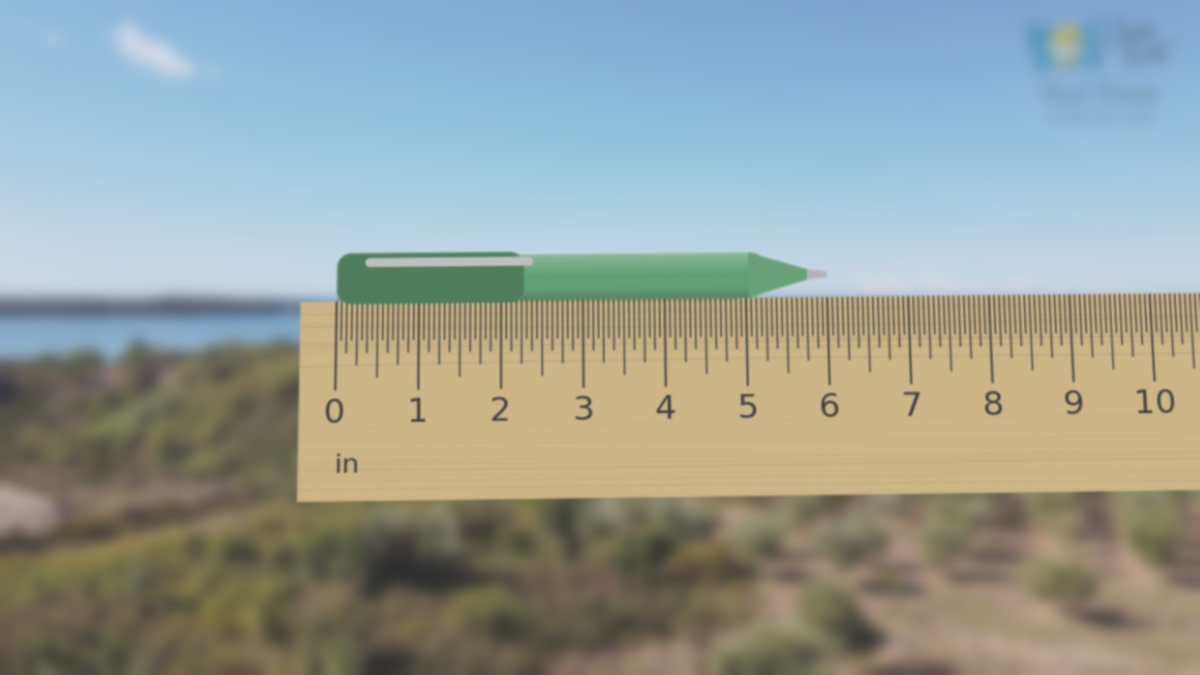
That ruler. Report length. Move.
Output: 6 in
